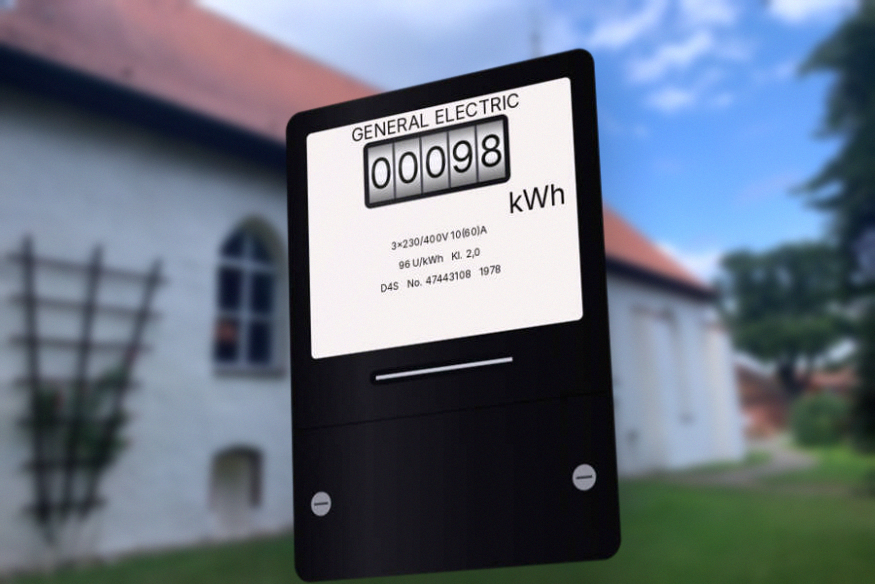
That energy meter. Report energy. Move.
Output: 98 kWh
